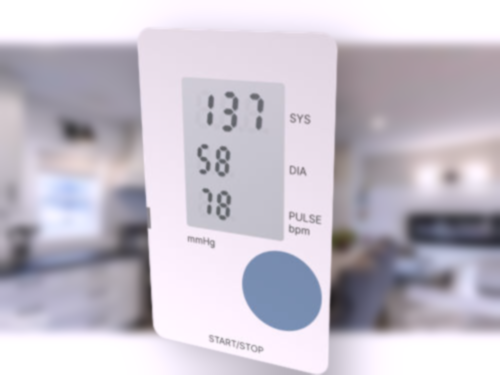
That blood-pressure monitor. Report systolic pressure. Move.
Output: 137 mmHg
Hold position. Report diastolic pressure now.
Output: 58 mmHg
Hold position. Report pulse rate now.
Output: 78 bpm
